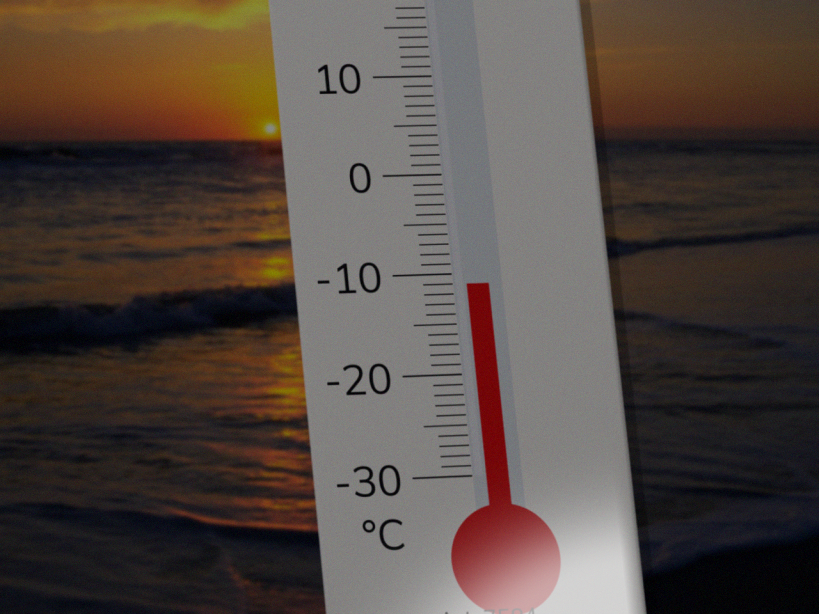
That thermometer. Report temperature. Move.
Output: -11 °C
